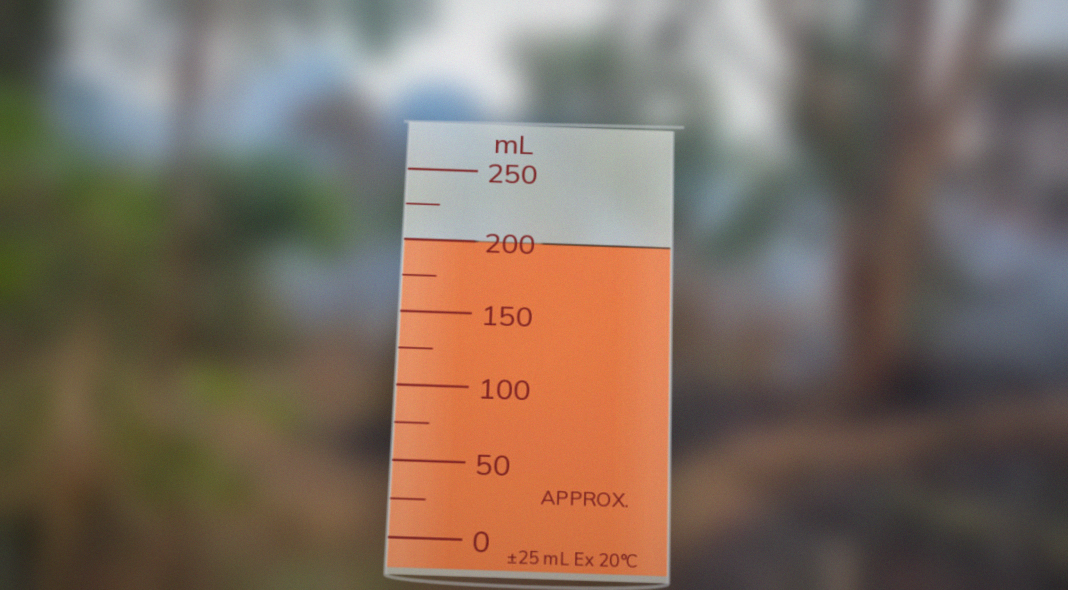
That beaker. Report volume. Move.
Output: 200 mL
